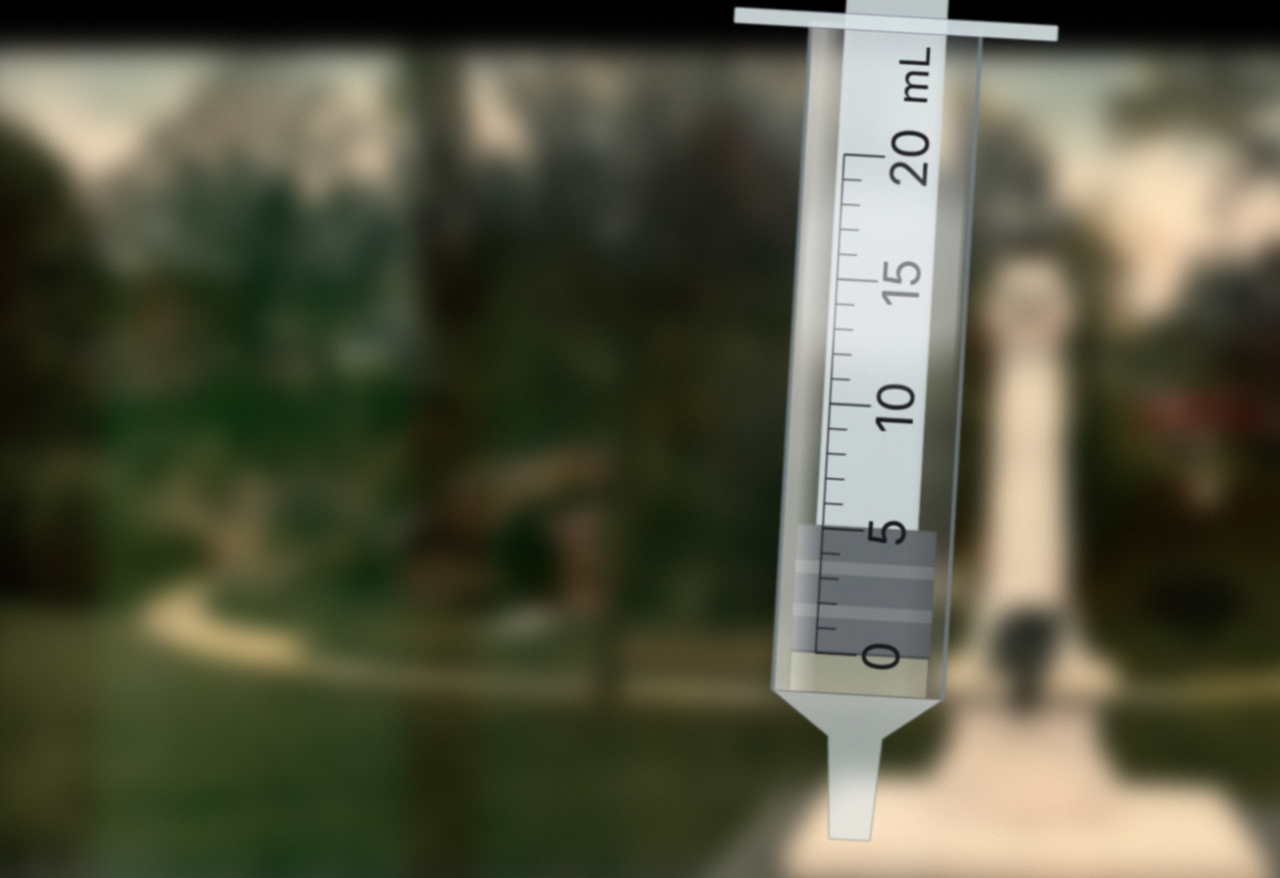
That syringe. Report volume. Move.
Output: 0 mL
